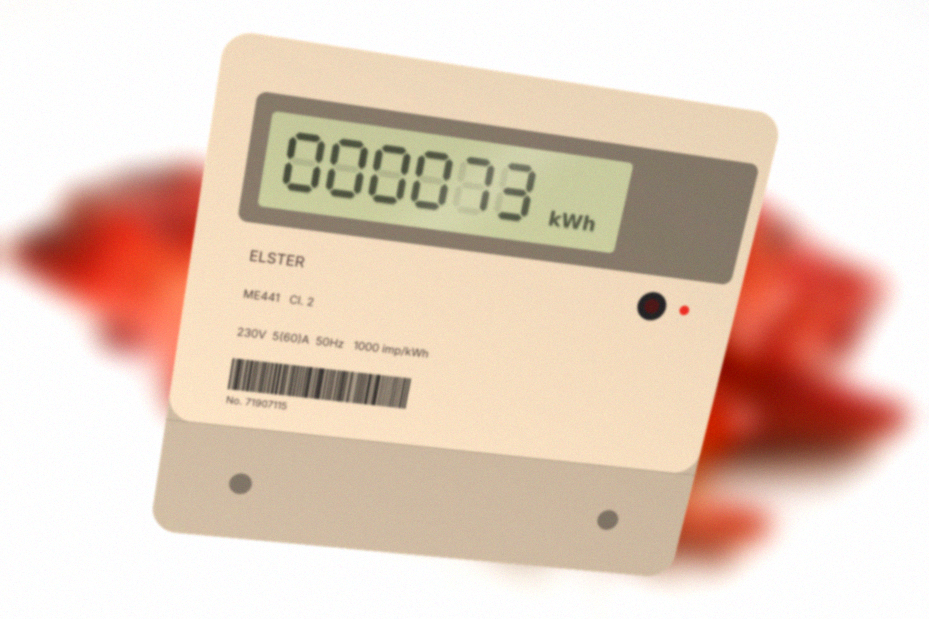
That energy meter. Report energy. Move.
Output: 73 kWh
